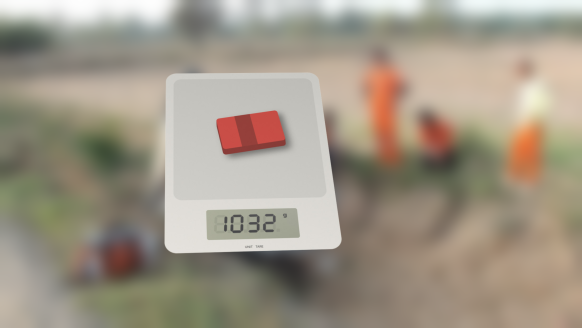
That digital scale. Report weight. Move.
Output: 1032 g
